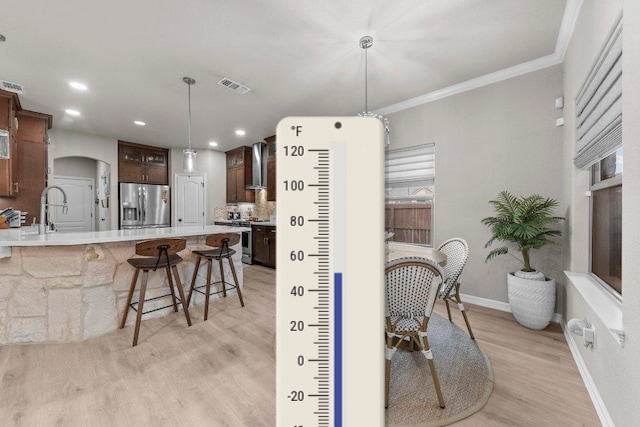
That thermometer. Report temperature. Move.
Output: 50 °F
